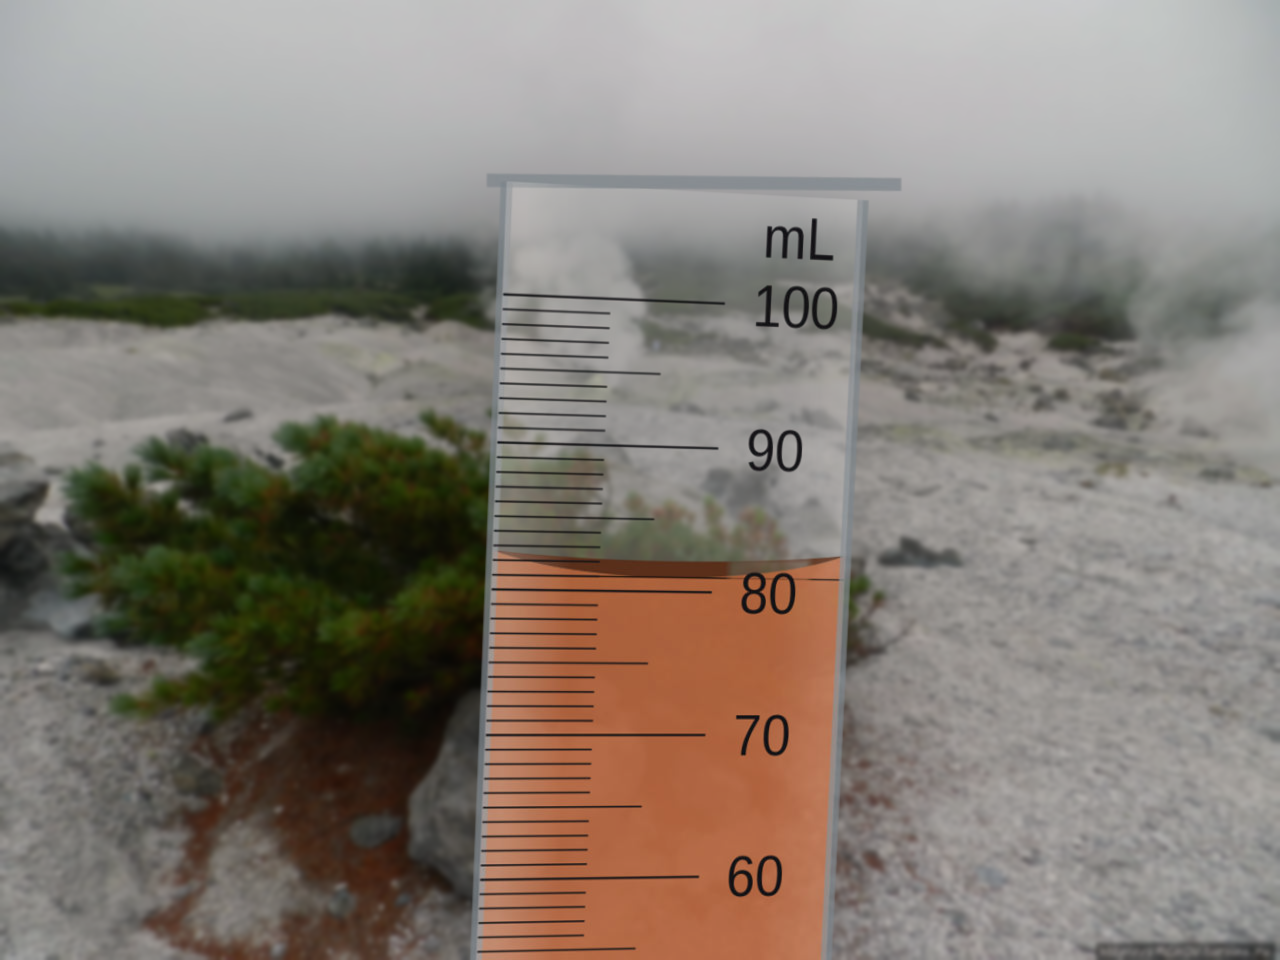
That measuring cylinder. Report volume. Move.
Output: 81 mL
